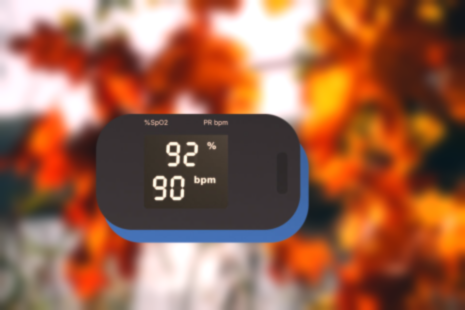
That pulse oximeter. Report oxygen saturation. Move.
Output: 92 %
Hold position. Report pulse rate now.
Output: 90 bpm
